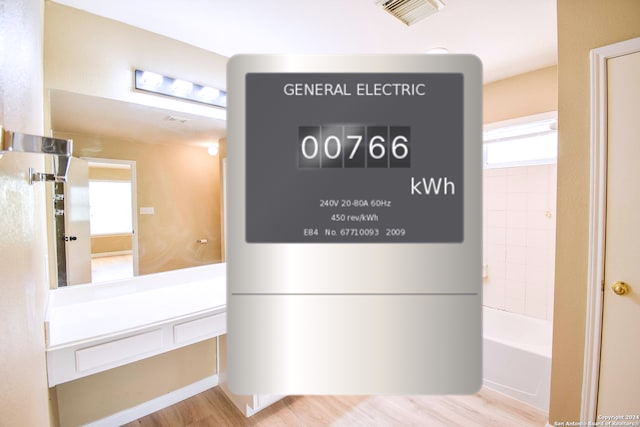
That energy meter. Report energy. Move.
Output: 766 kWh
